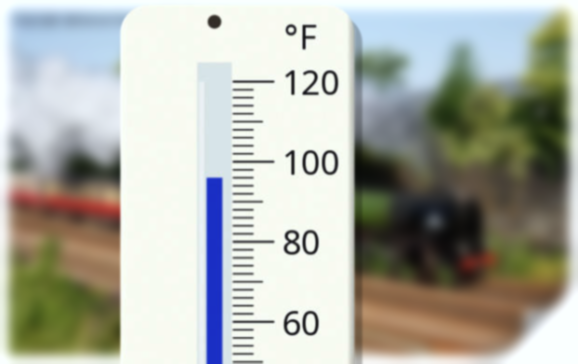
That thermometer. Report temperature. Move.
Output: 96 °F
